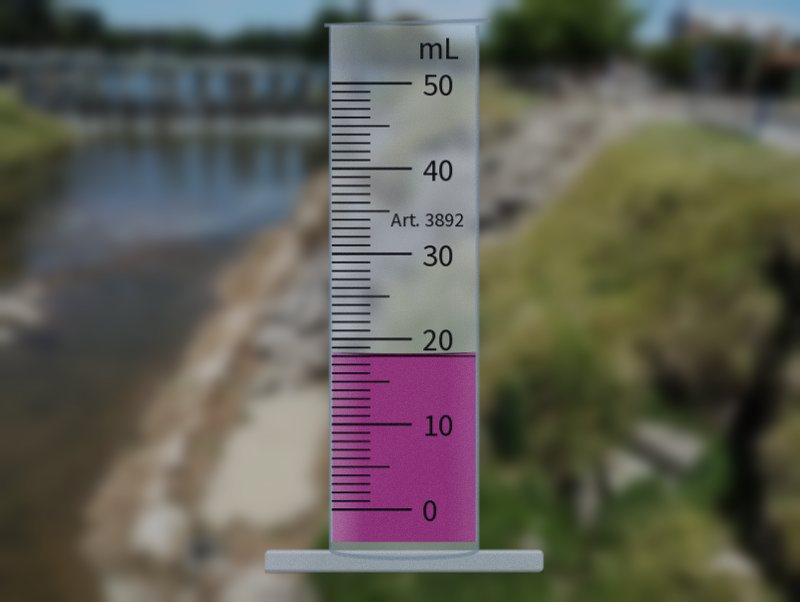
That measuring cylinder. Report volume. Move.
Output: 18 mL
